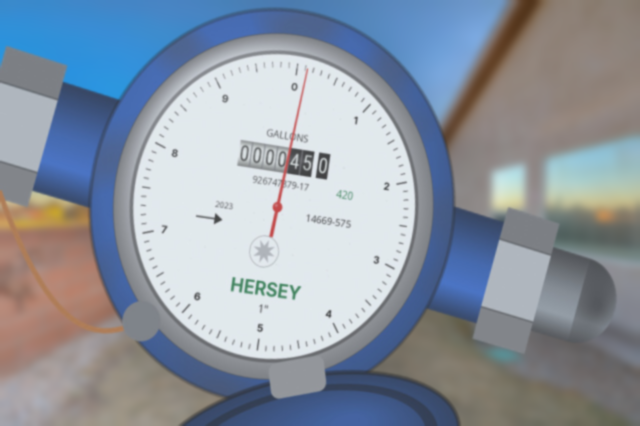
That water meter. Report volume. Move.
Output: 450.1 gal
